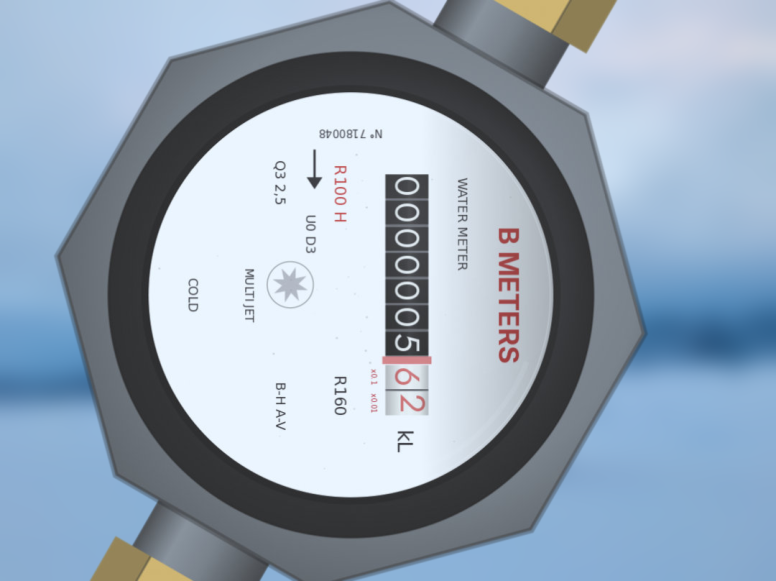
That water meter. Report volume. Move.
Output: 5.62 kL
